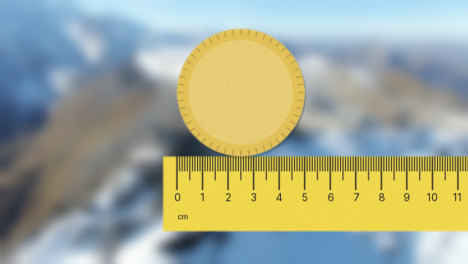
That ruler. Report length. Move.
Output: 5 cm
